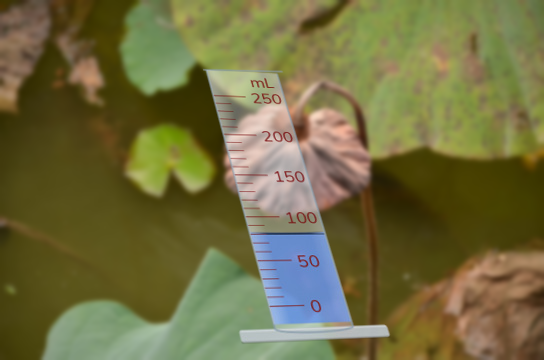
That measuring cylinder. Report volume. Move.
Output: 80 mL
